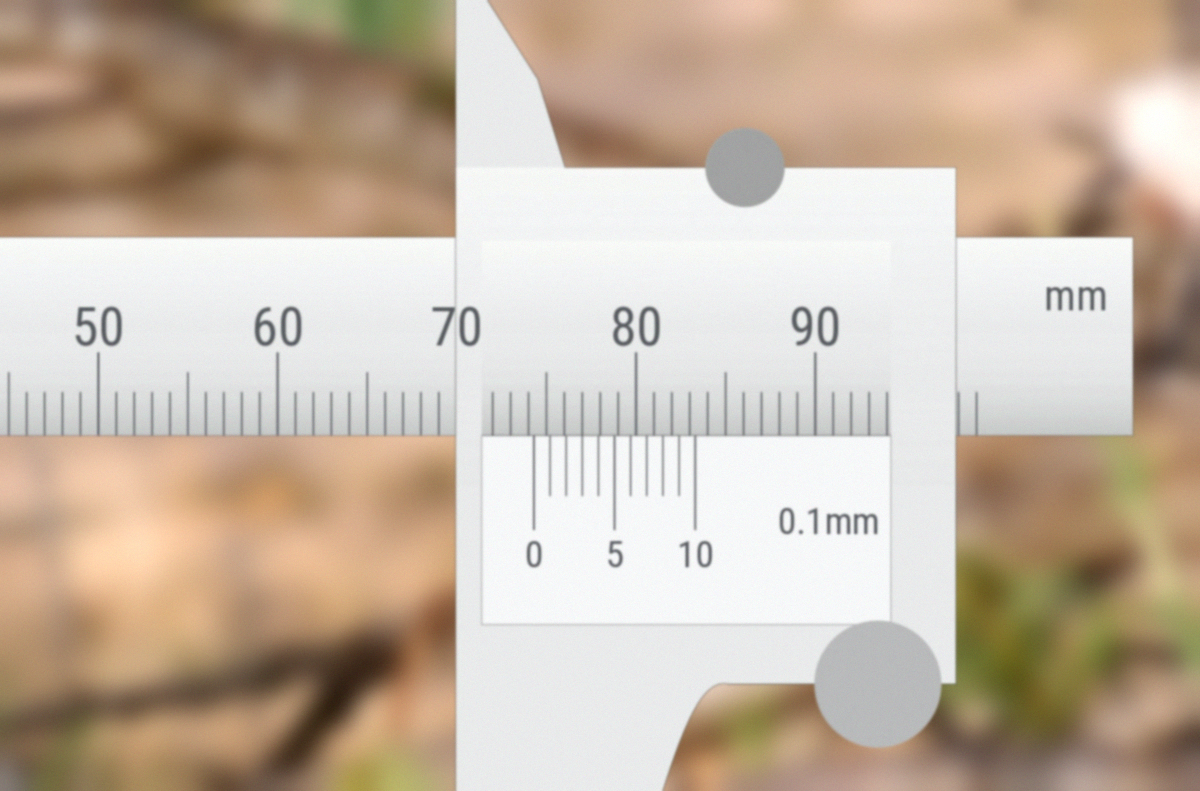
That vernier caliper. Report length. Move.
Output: 74.3 mm
